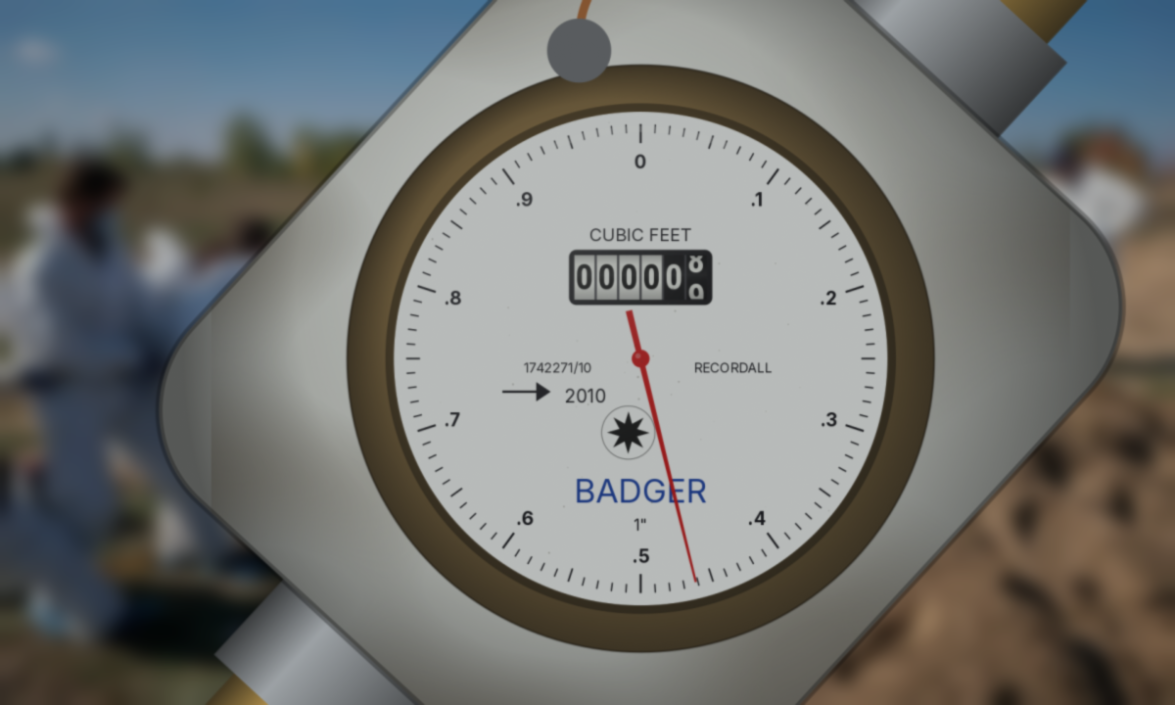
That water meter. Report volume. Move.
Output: 8.46 ft³
